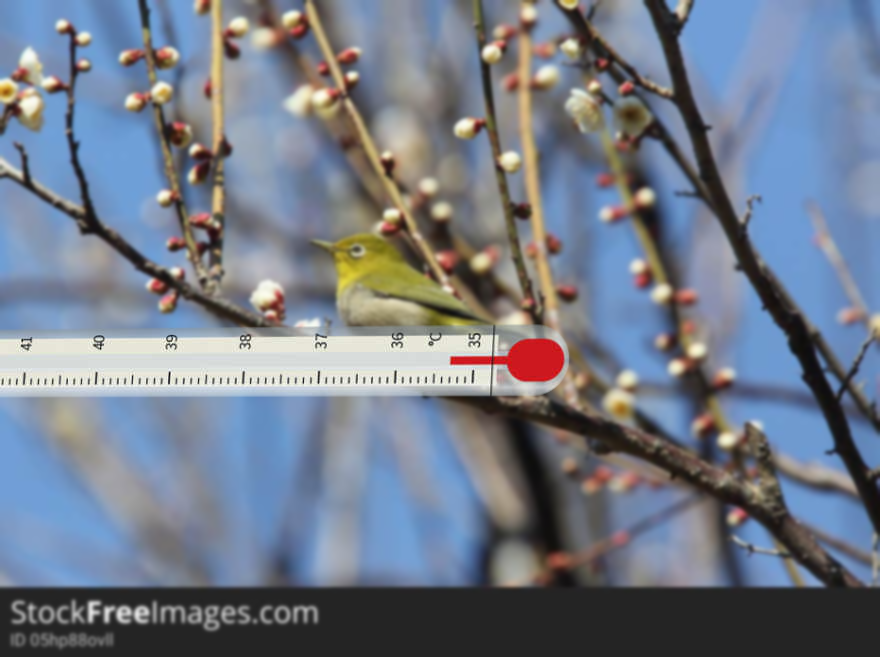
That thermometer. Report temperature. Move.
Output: 35.3 °C
